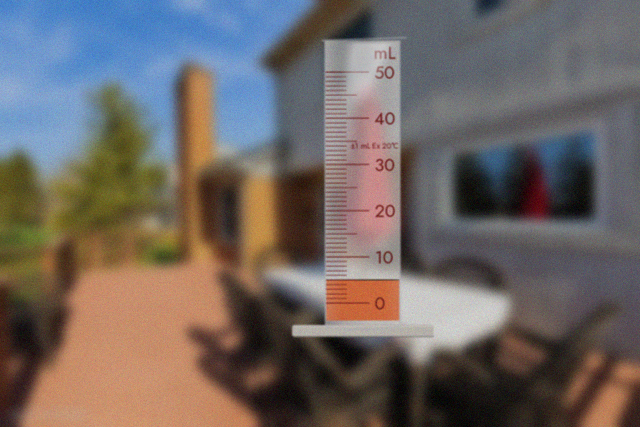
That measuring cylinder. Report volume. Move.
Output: 5 mL
